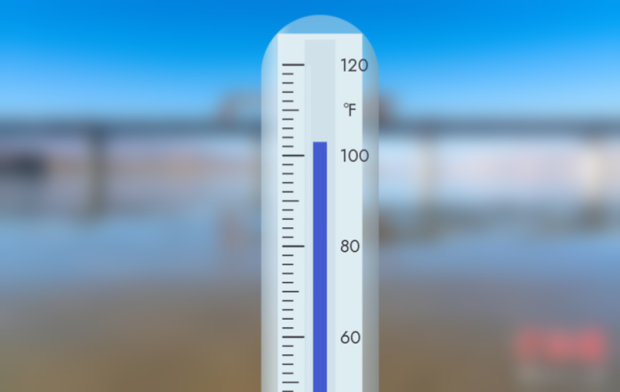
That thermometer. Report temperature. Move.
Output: 103 °F
